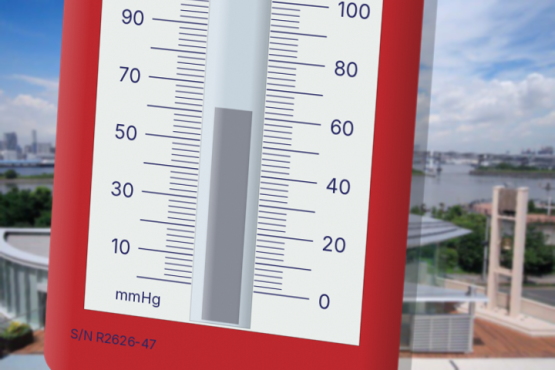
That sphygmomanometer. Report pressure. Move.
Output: 62 mmHg
